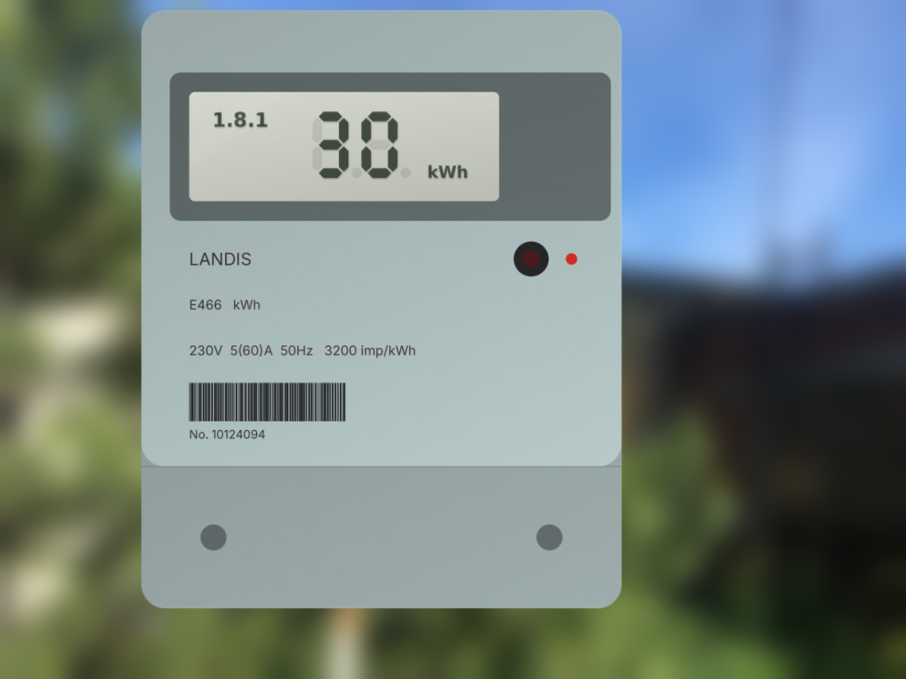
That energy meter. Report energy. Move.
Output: 30 kWh
